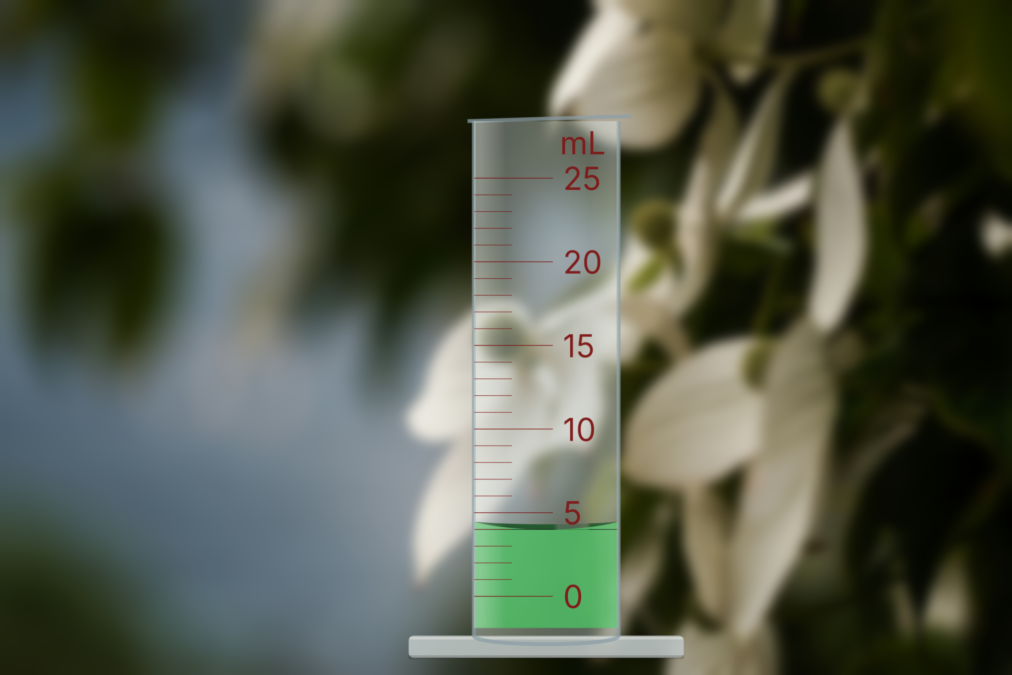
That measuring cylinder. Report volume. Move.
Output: 4 mL
